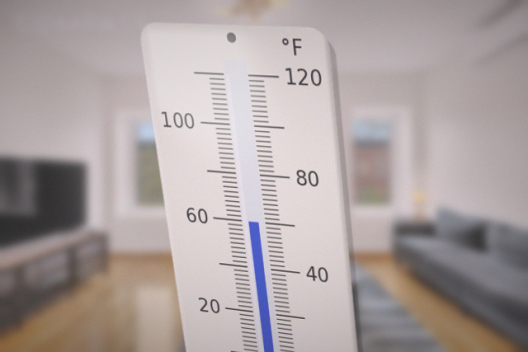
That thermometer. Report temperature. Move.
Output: 60 °F
